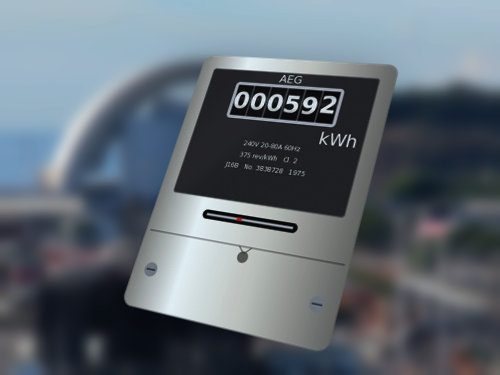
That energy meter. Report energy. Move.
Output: 592 kWh
